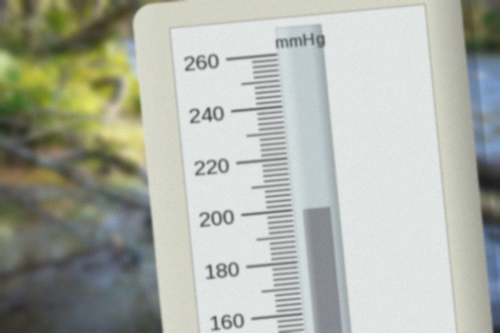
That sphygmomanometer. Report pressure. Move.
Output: 200 mmHg
